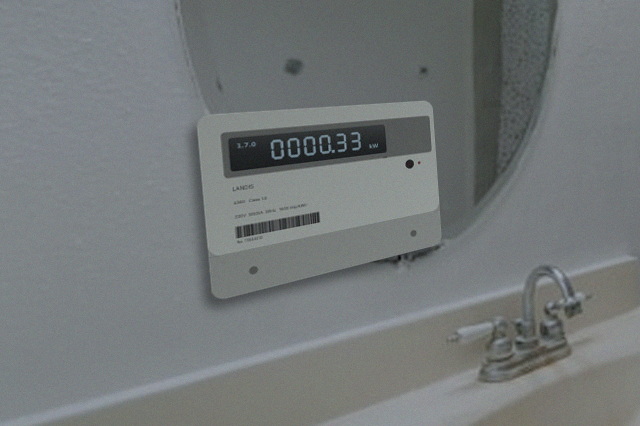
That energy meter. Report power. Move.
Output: 0.33 kW
